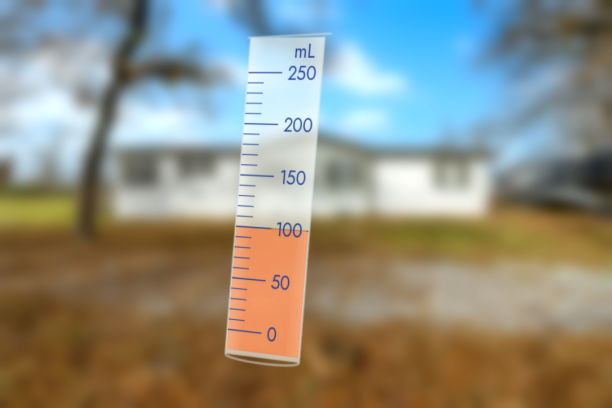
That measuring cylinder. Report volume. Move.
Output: 100 mL
